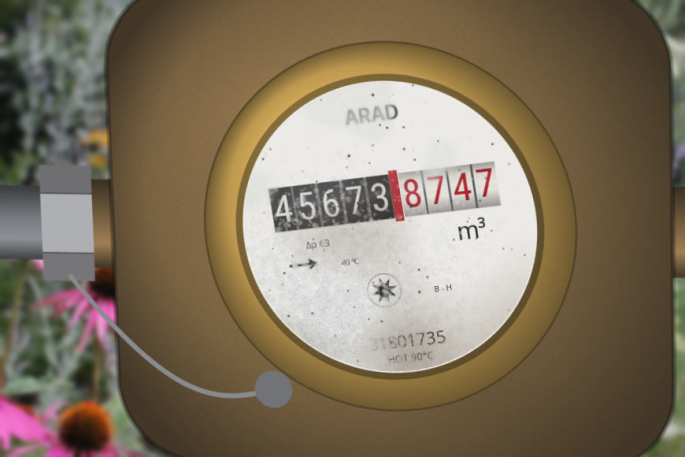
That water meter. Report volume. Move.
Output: 45673.8747 m³
